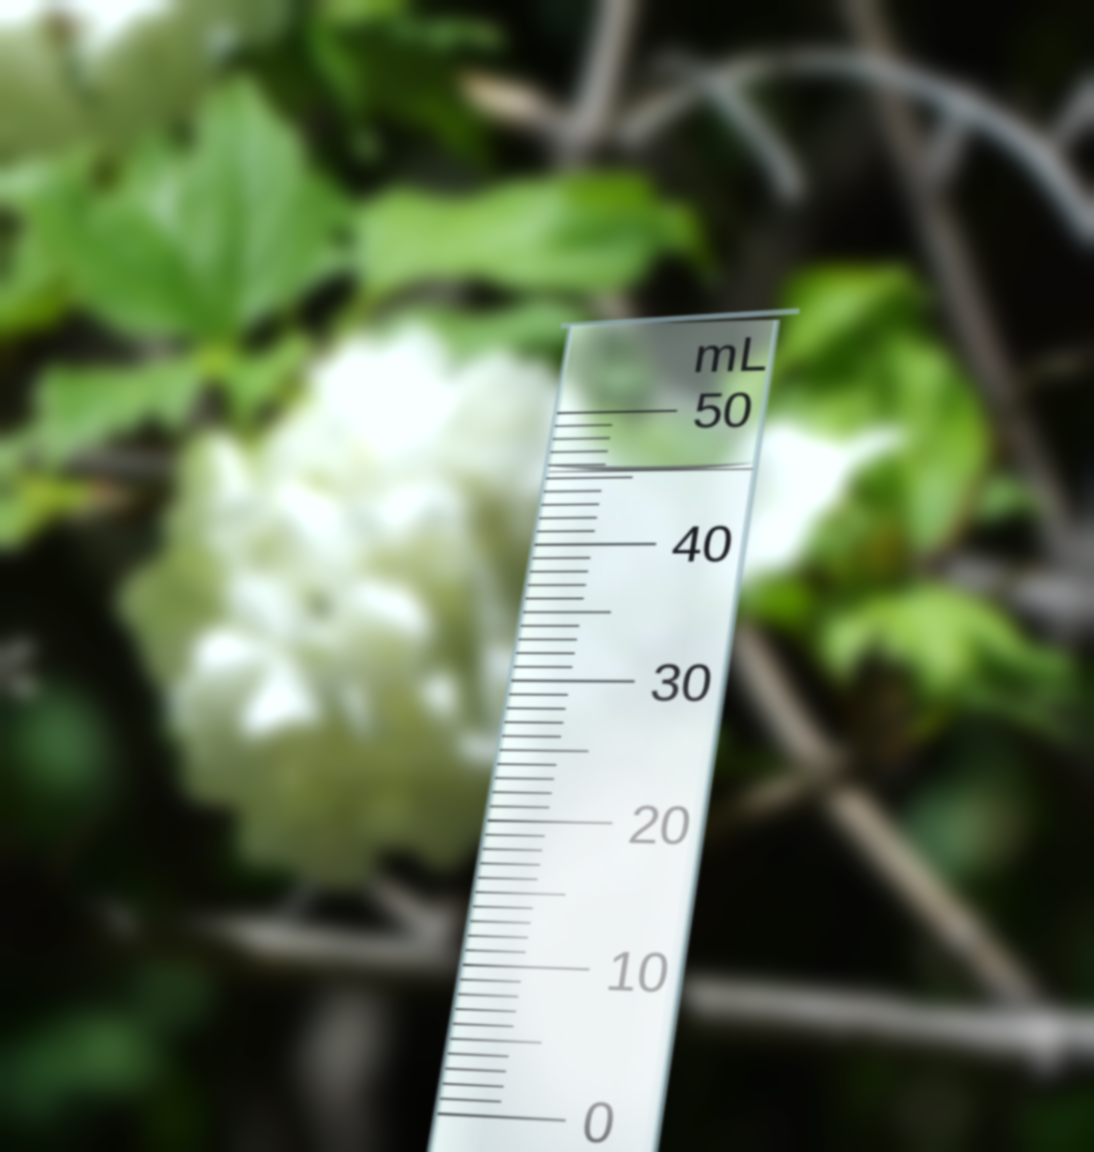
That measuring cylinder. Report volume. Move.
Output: 45.5 mL
